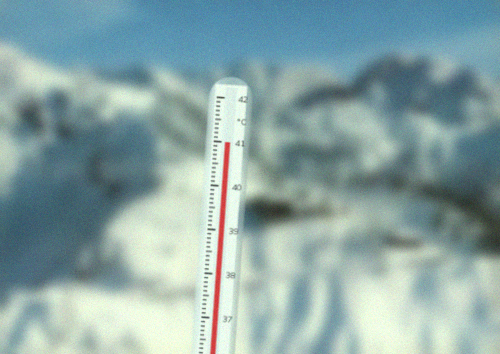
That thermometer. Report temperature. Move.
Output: 41 °C
